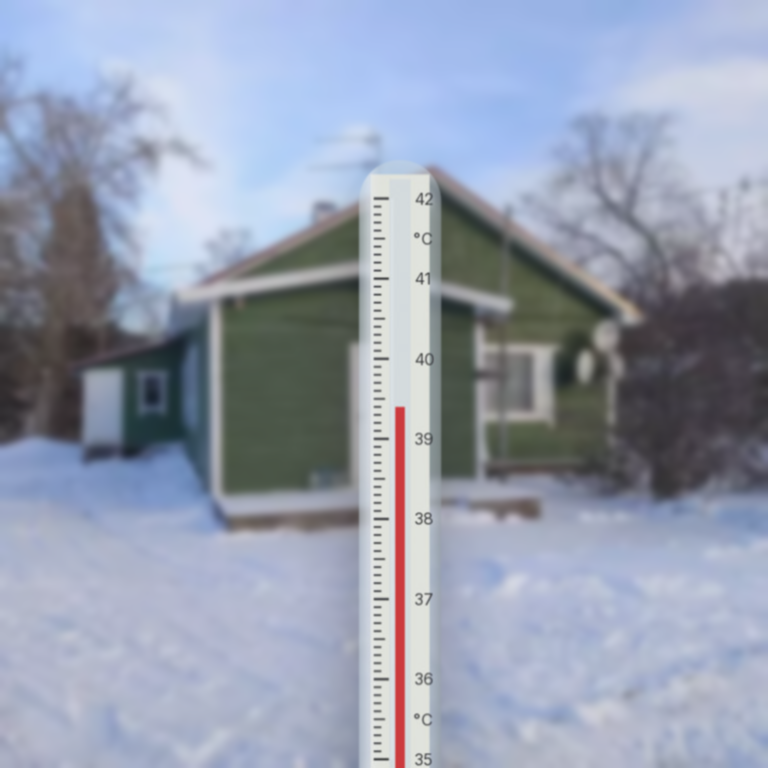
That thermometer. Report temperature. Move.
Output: 39.4 °C
